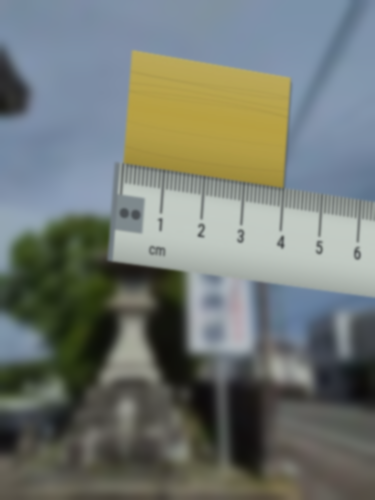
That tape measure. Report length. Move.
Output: 4 cm
